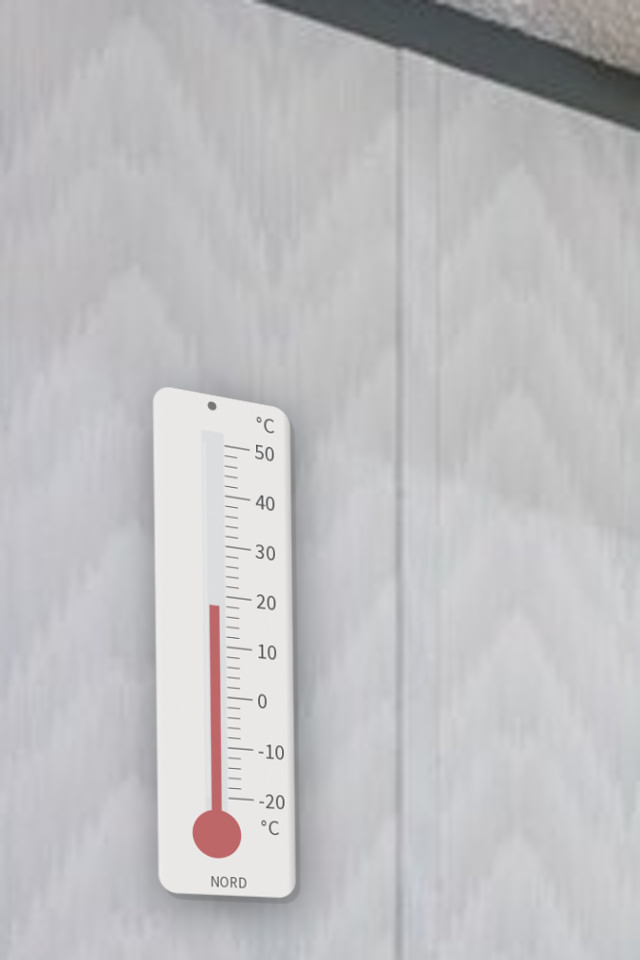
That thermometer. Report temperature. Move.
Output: 18 °C
